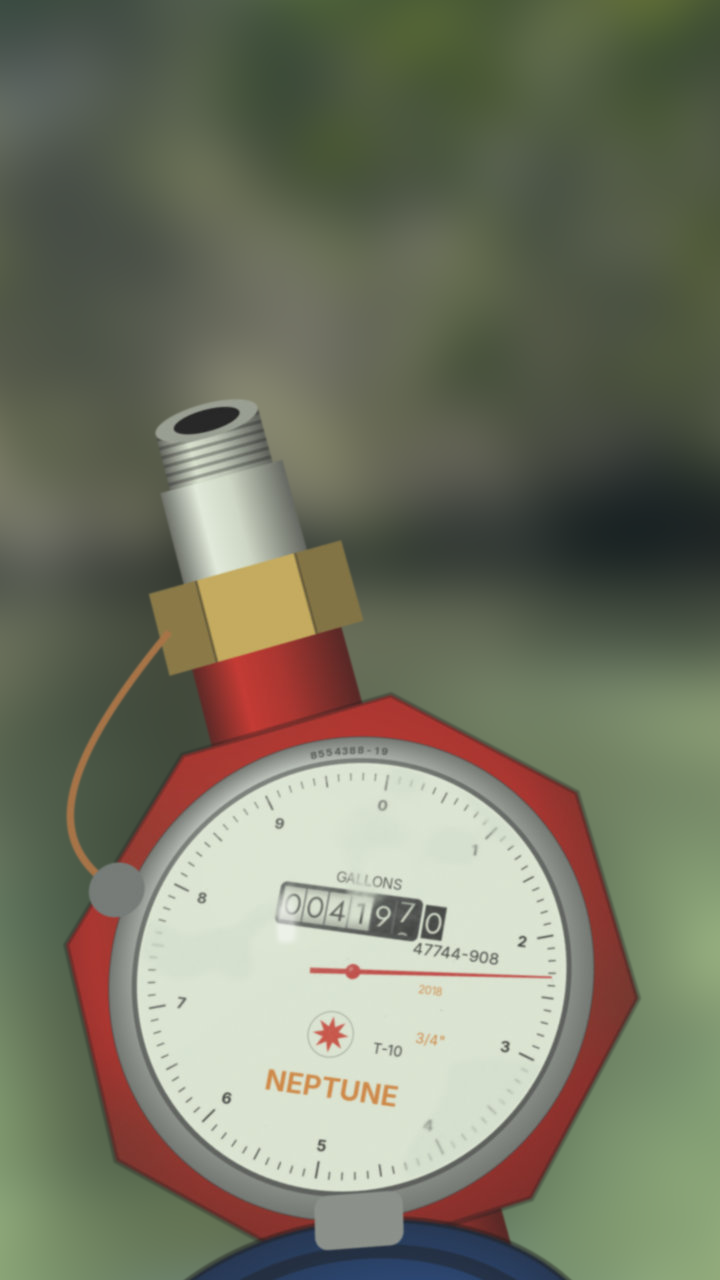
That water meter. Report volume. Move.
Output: 41972.3 gal
